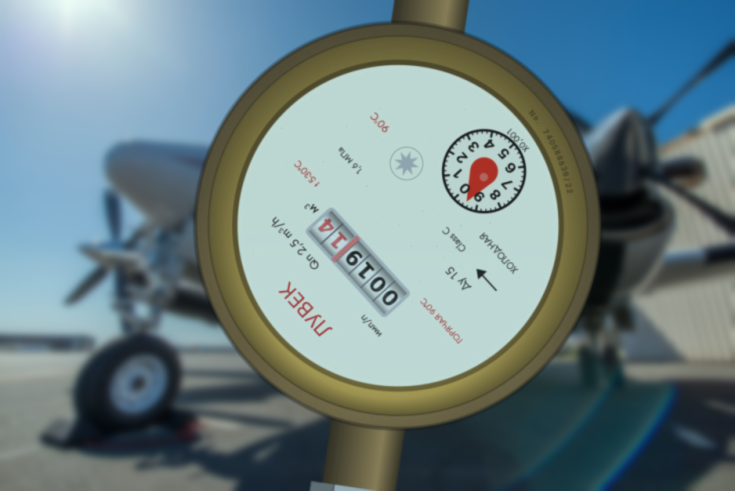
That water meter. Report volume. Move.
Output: 19.139 m³
